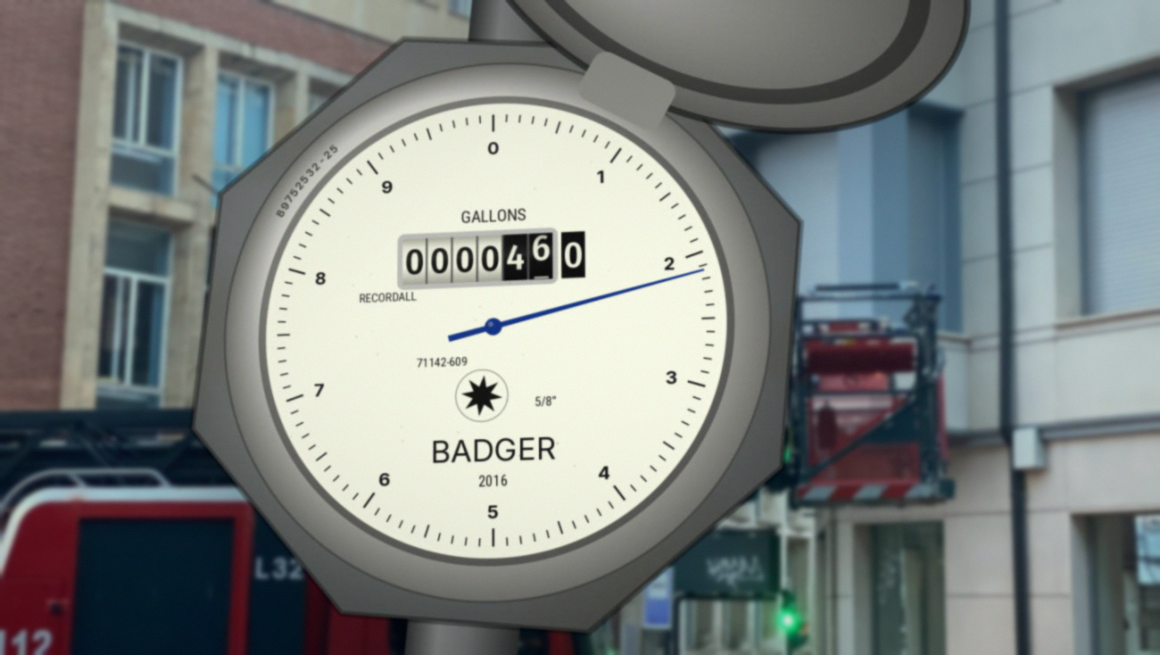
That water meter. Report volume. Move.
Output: 462.1 gal
